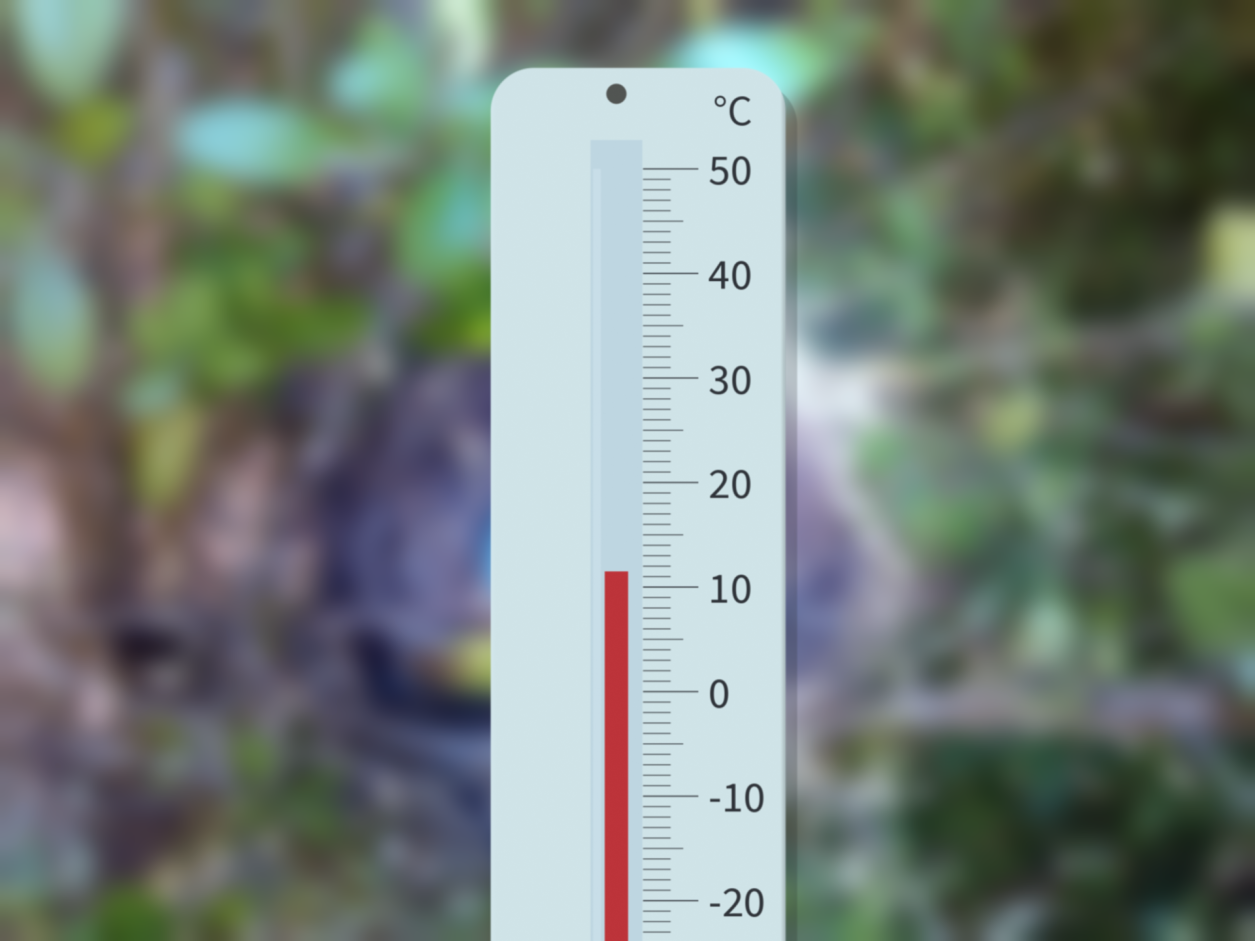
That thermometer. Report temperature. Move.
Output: 11.5 °C
